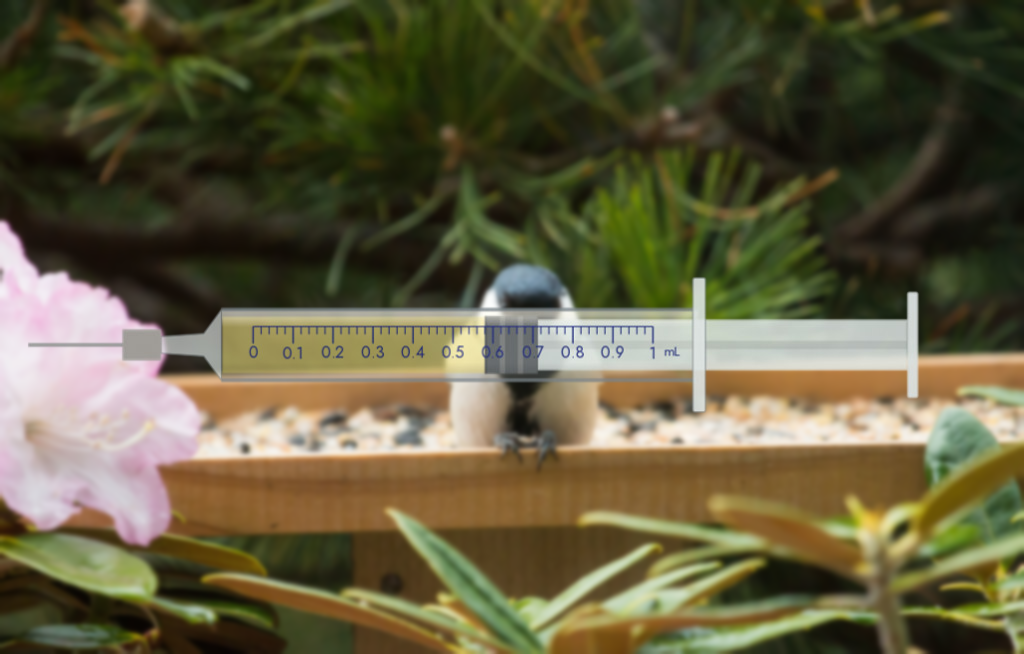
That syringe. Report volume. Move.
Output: 0.58 mL
